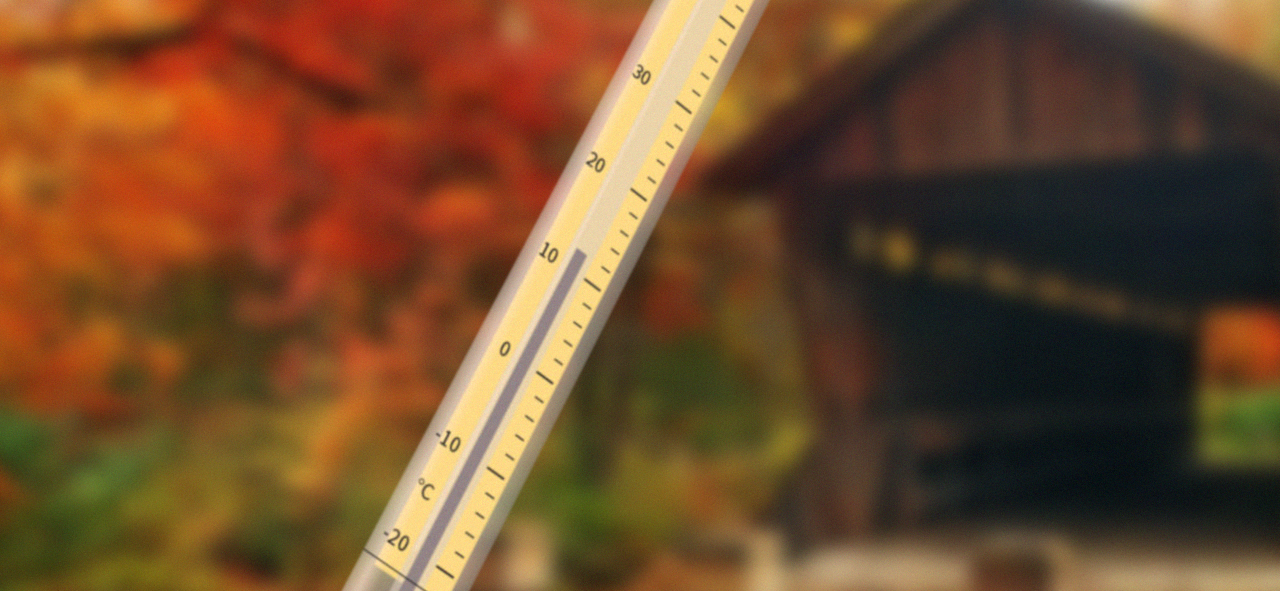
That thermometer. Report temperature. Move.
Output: 12 °C
